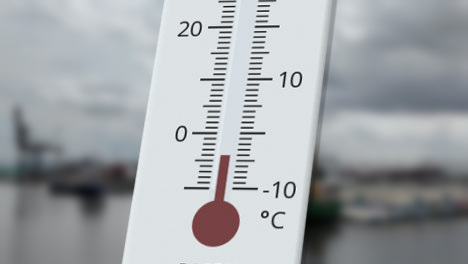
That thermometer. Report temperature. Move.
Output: -4 °C
